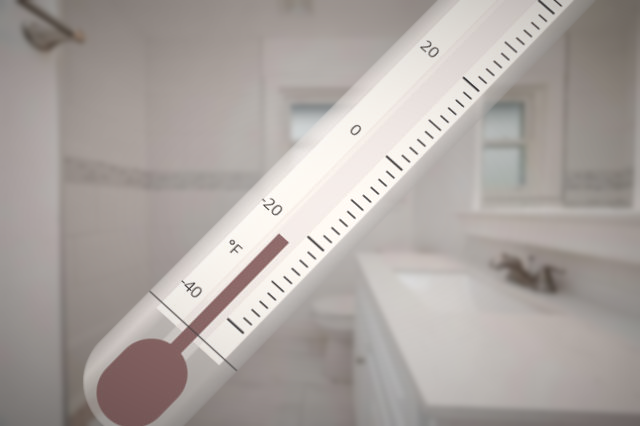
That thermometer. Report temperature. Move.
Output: -23 °F
